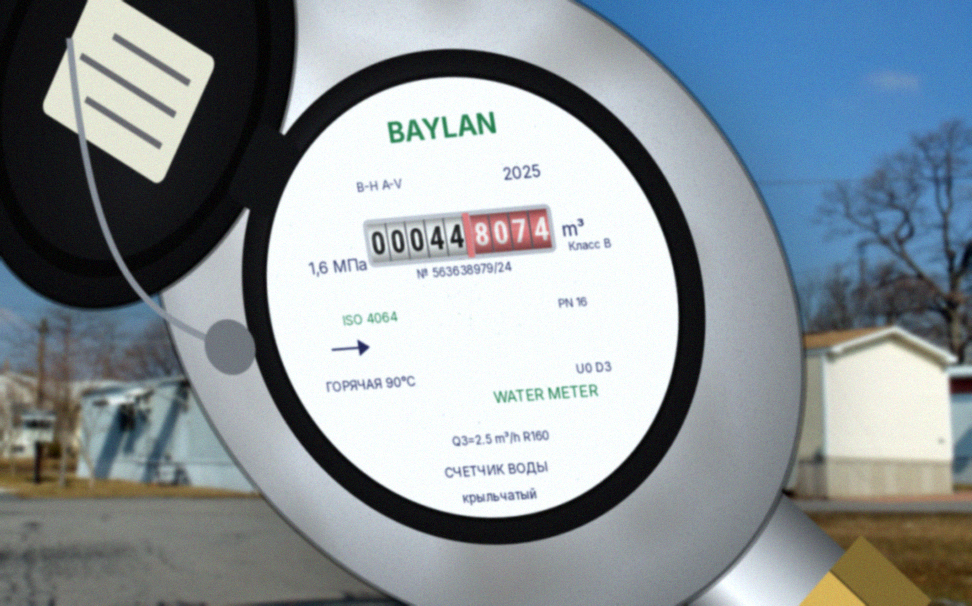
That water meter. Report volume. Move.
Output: 44.8074 m³
